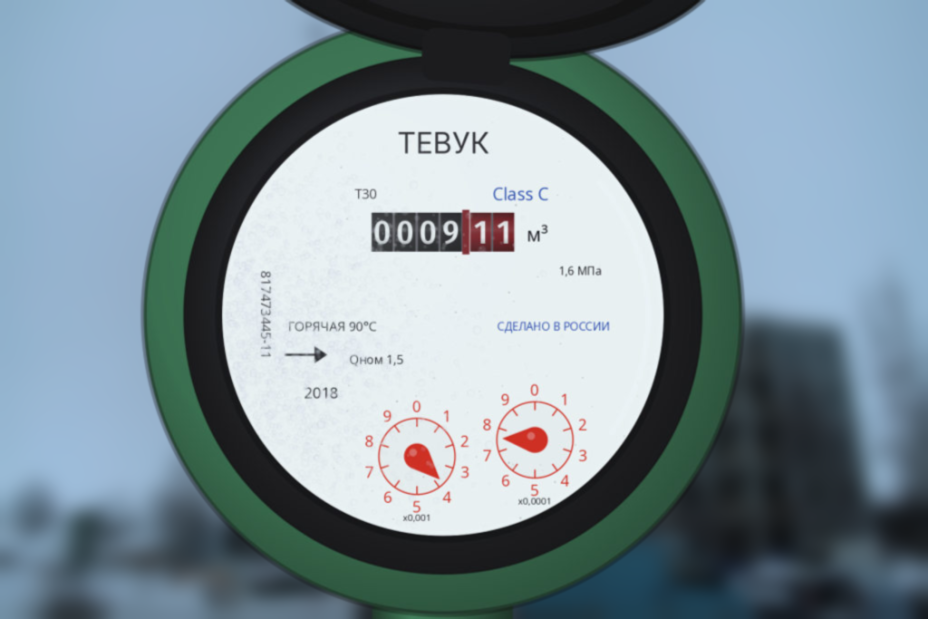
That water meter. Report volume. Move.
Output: 9.1137 m³
